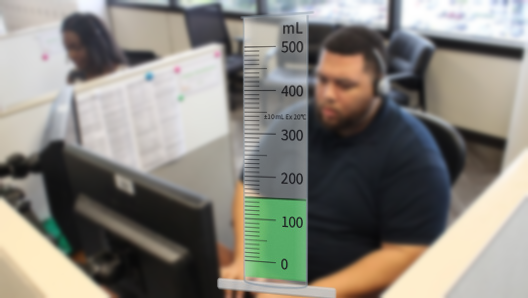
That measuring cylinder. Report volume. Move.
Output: 150 mL
